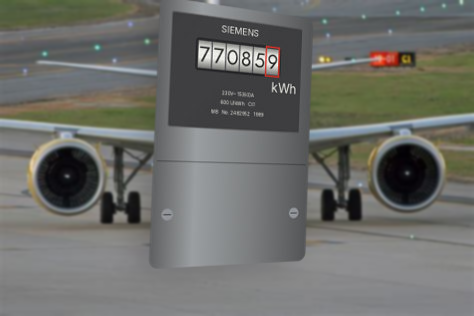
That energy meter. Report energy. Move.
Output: 77085.9 kWh
